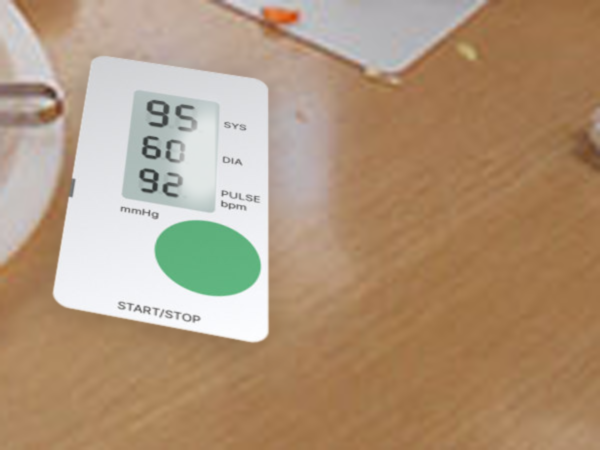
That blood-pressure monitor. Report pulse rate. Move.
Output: 92 bpm
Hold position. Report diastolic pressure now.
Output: 60 mmHg
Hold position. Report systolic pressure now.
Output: 95 mmHg
